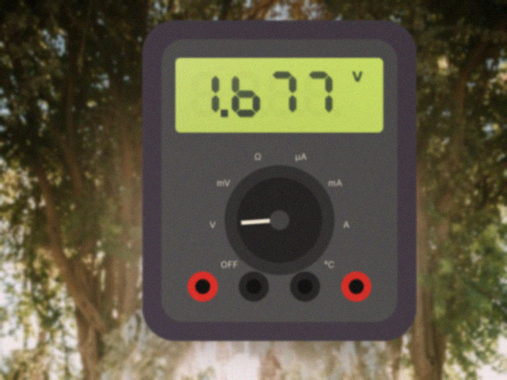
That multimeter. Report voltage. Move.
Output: 1.677 V
